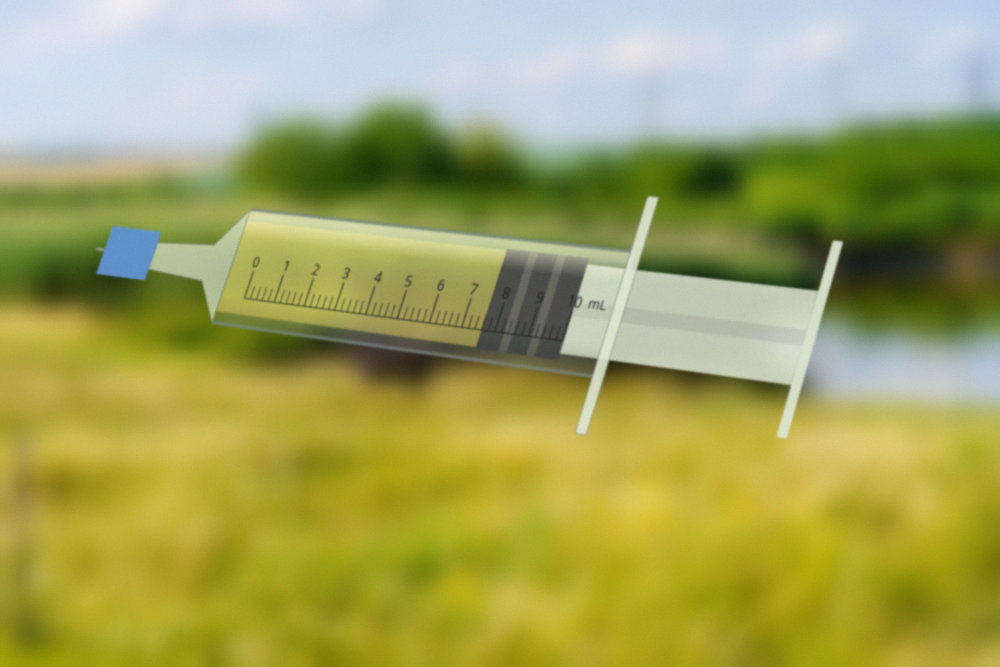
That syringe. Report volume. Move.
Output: 7.6 mL
